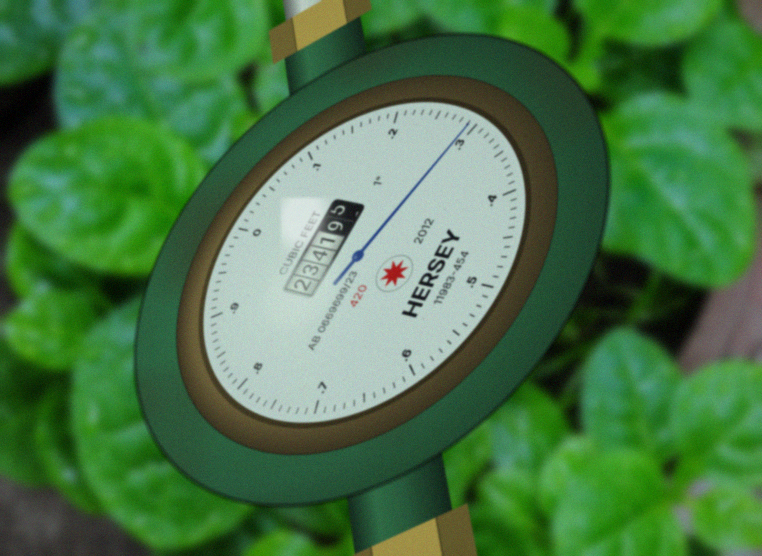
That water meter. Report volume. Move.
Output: 234195.29 ft³
